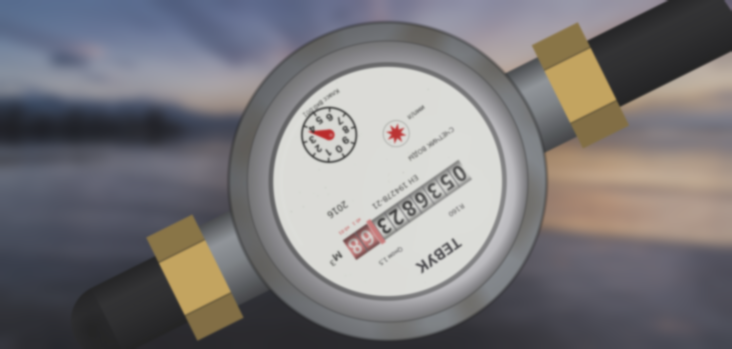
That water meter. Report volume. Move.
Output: 536823.683 m³
